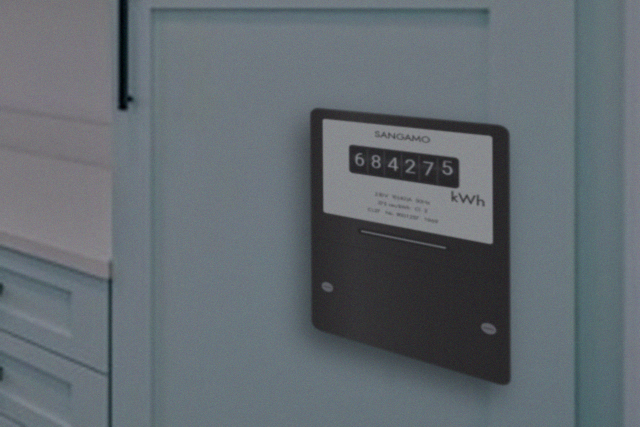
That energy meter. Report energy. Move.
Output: 684275 kWh
